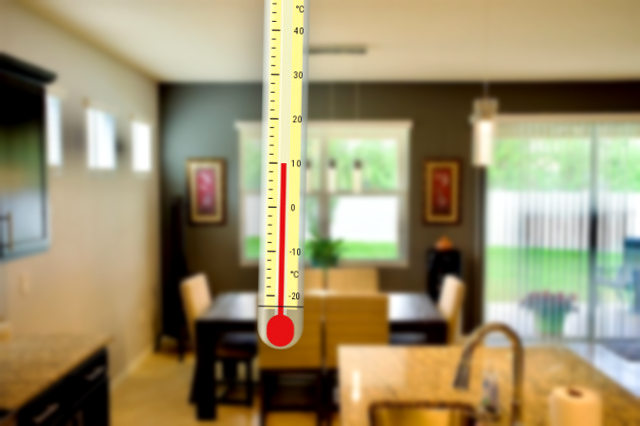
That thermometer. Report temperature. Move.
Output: 10 °C
